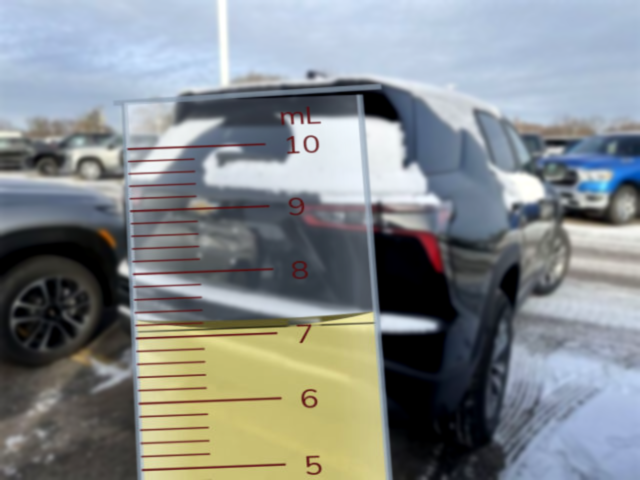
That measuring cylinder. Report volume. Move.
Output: 7.1 mL
